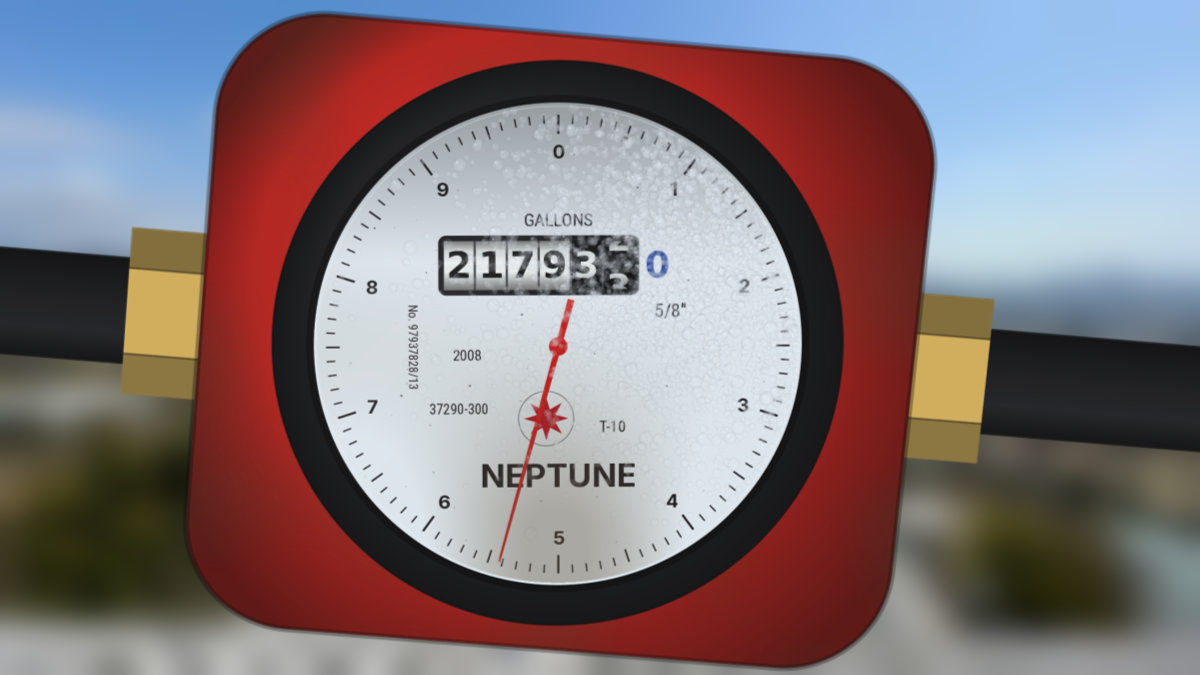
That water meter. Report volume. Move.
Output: 2179325.4 gal
